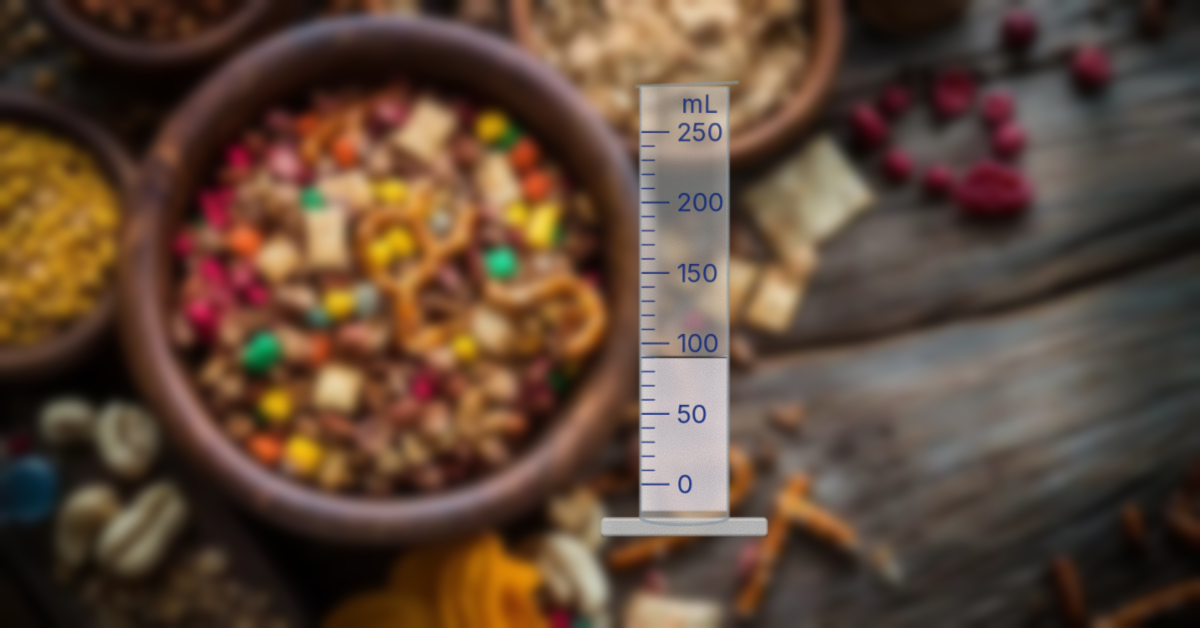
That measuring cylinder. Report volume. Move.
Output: 90 mL
